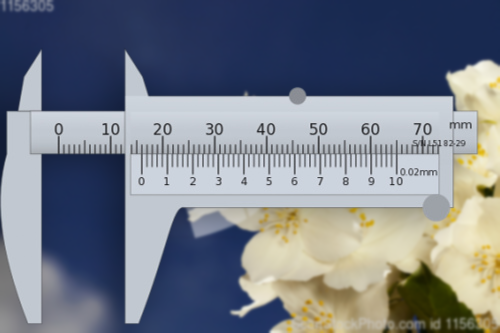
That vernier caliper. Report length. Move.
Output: 16.0 mm
